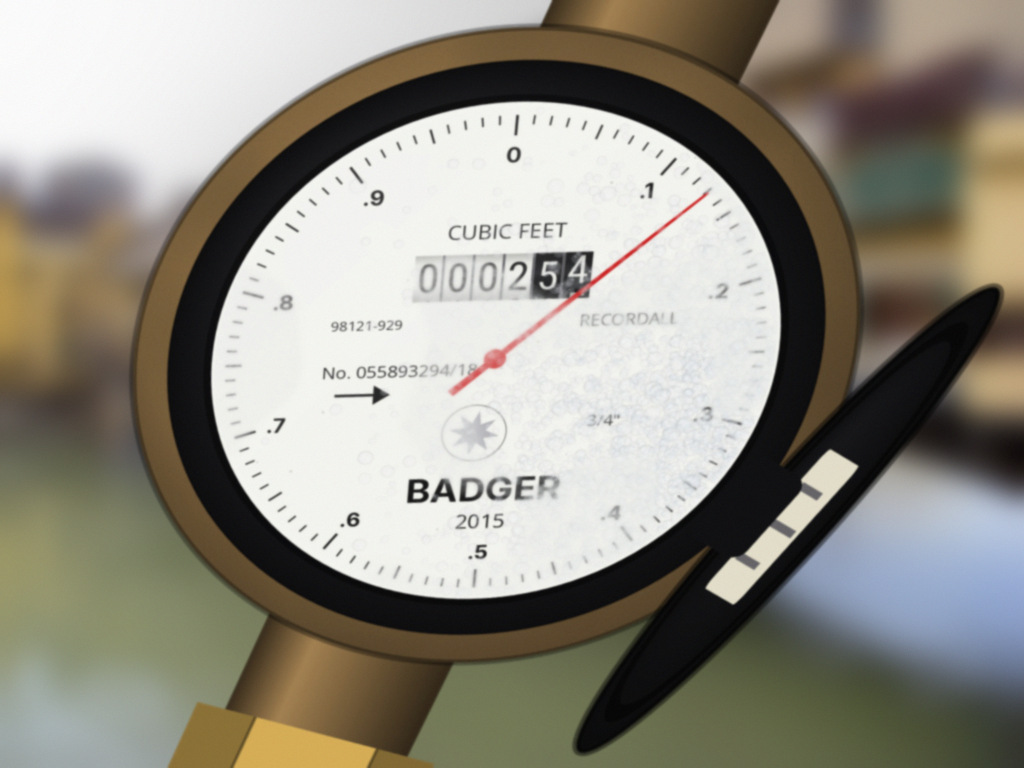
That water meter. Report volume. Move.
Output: 254.13 ft³
